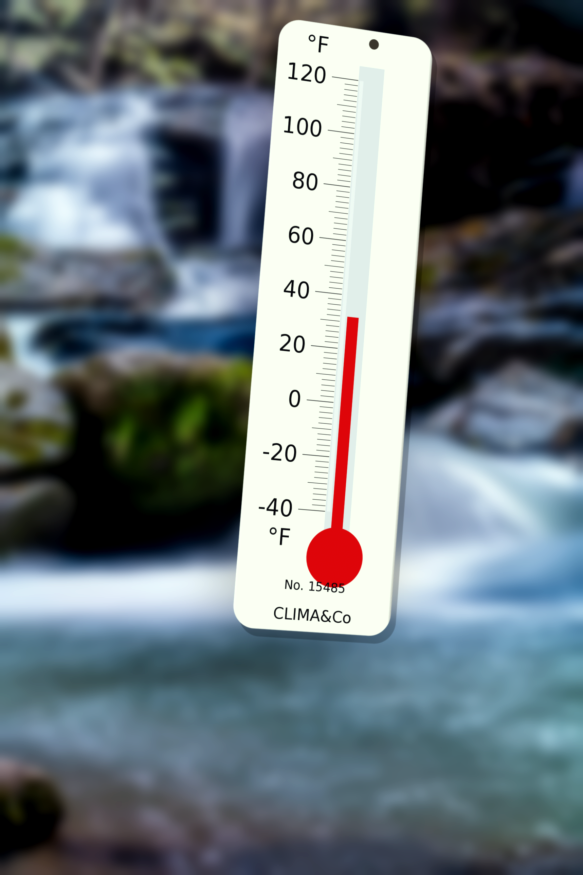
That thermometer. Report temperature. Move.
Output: 32 °F
